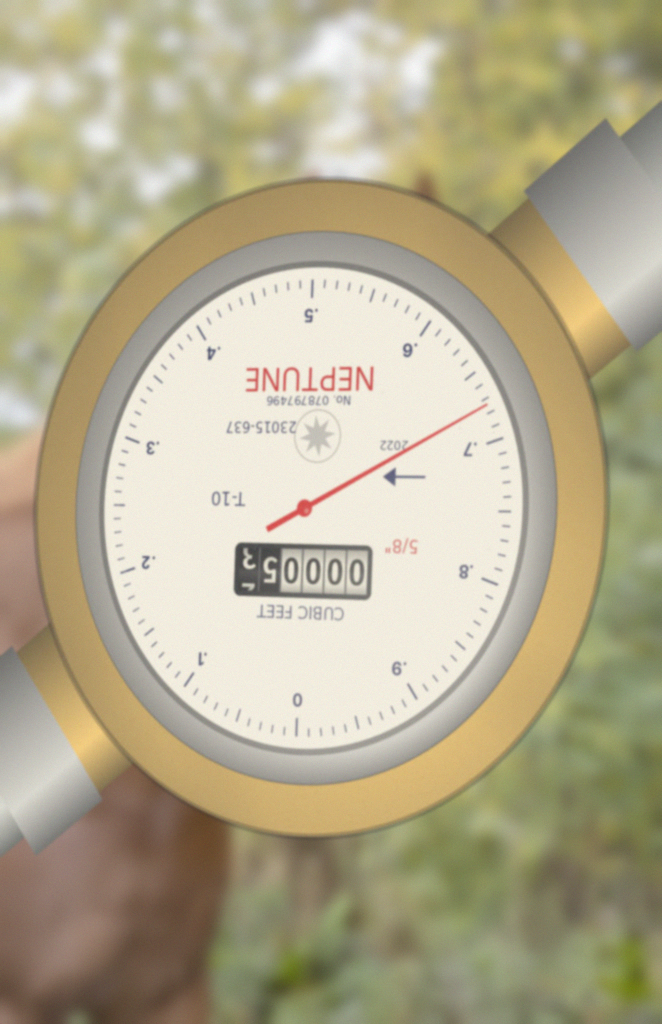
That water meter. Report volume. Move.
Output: 52.67 ft³
